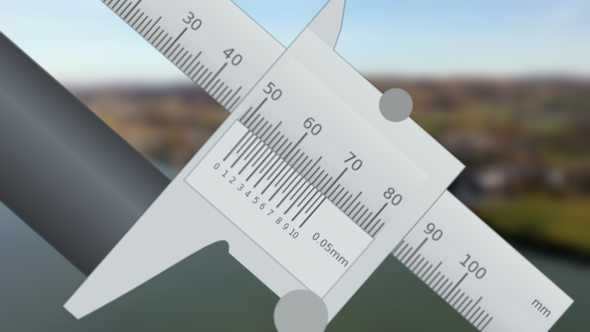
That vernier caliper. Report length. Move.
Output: 51.6 mm
